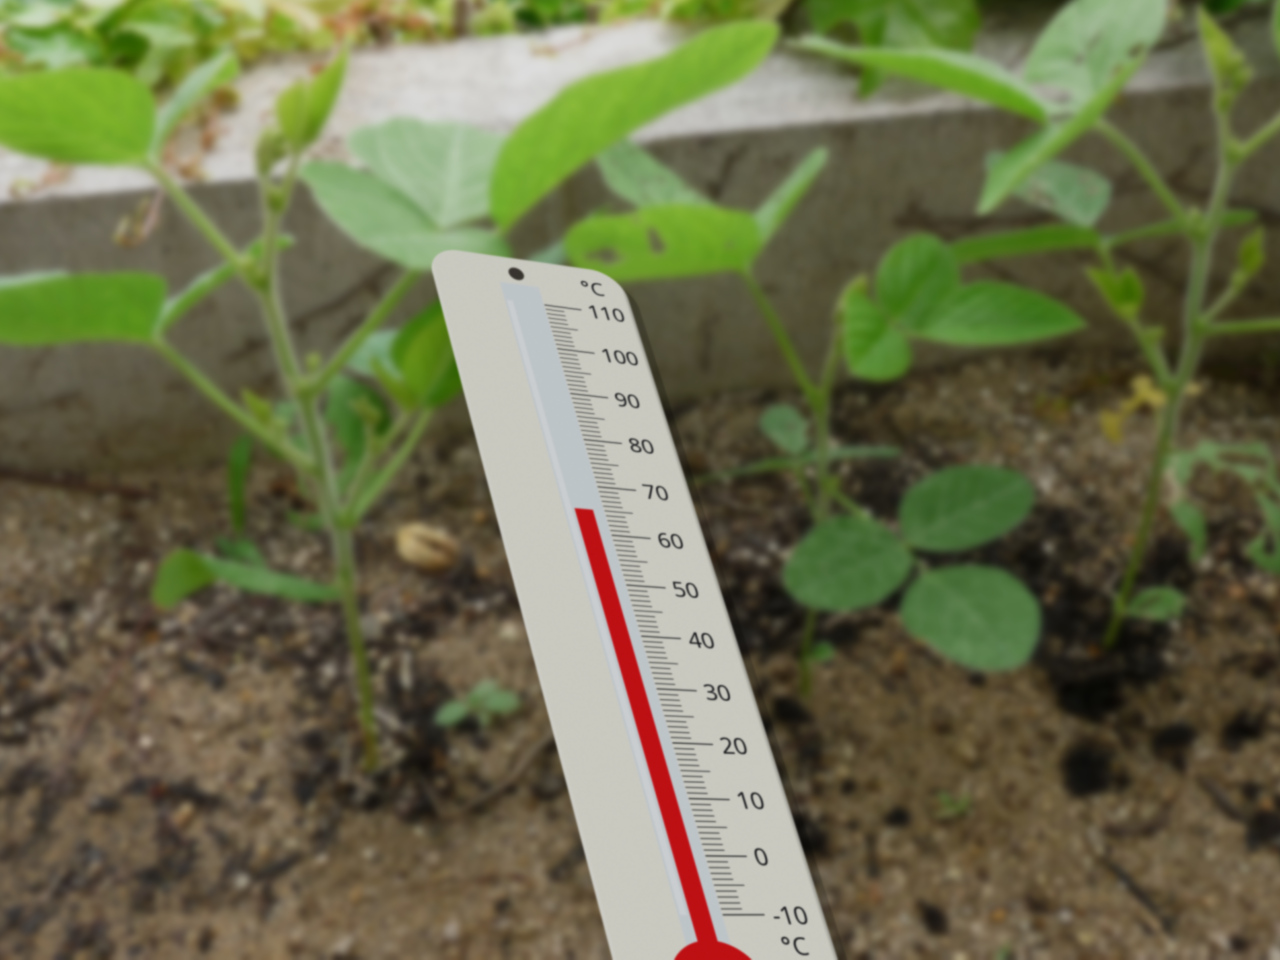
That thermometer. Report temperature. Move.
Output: 65 °C
